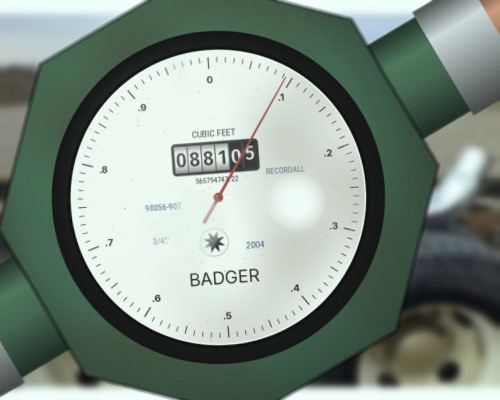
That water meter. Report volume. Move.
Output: 88105.09 ft³
